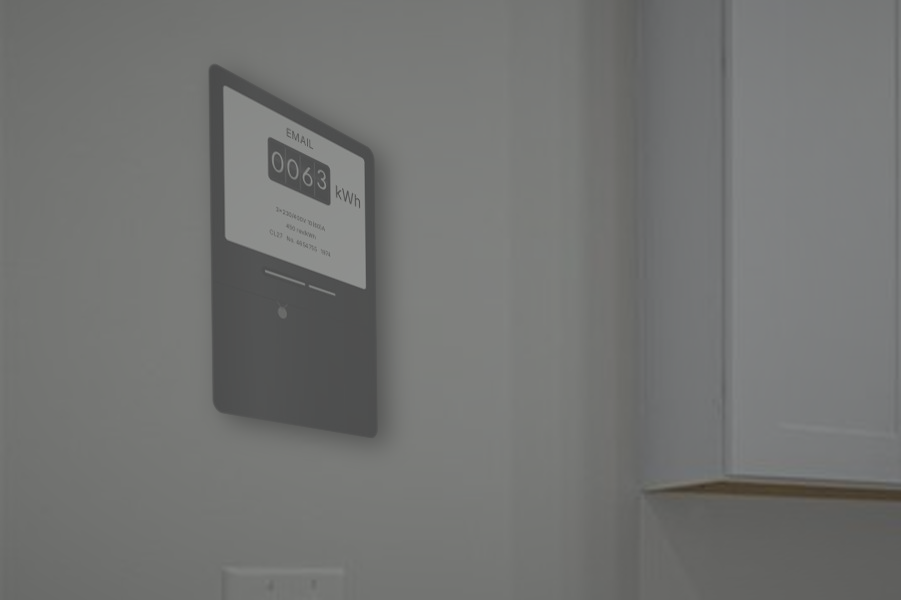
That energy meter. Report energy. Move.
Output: 63 kWh
